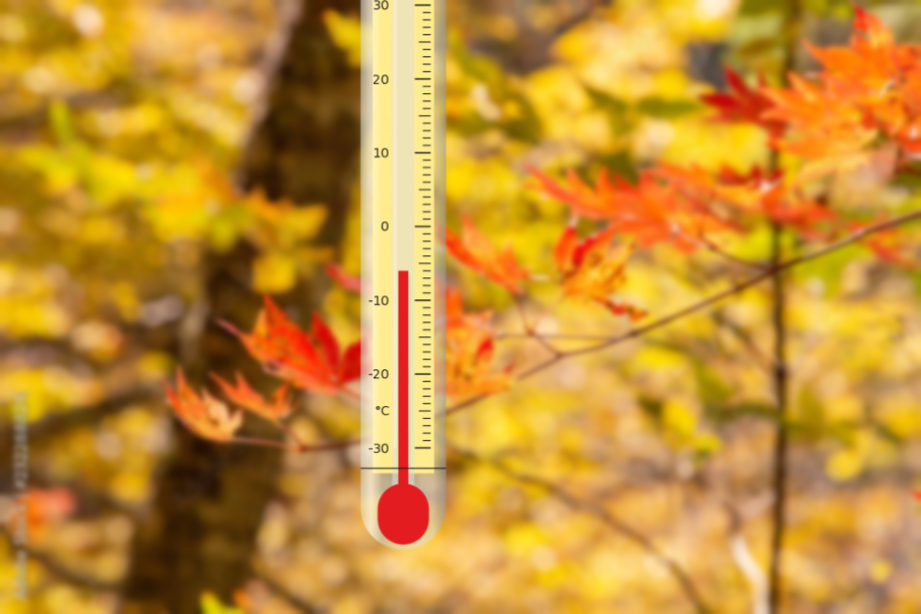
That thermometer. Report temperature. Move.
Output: -6 °C
